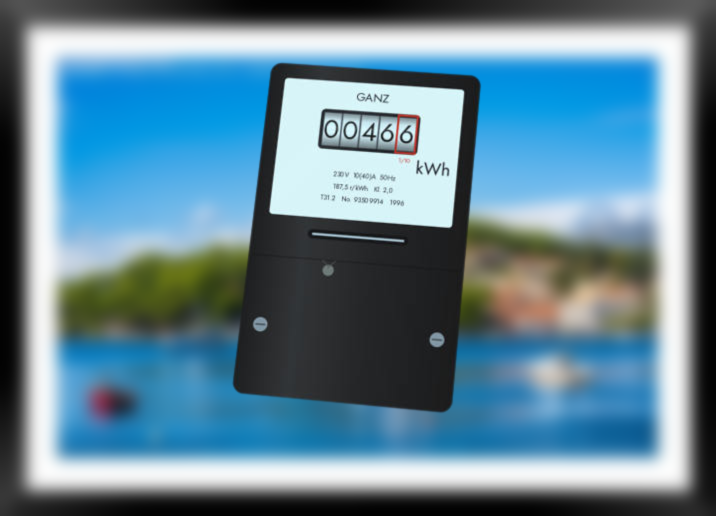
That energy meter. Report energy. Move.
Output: 46.6 kWh
